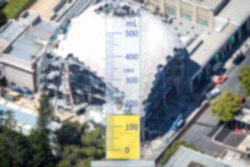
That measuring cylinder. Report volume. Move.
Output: 150 mL
